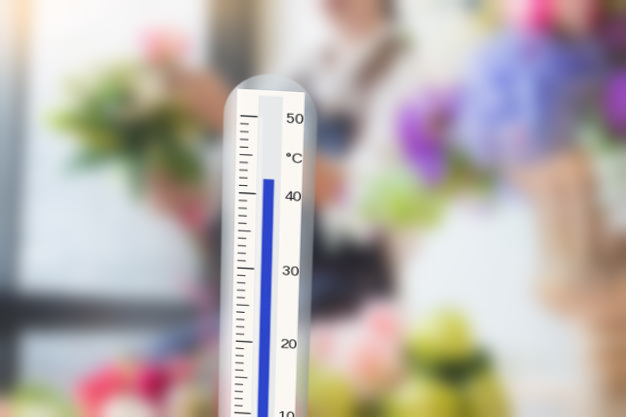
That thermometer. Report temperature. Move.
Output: 42 °C
